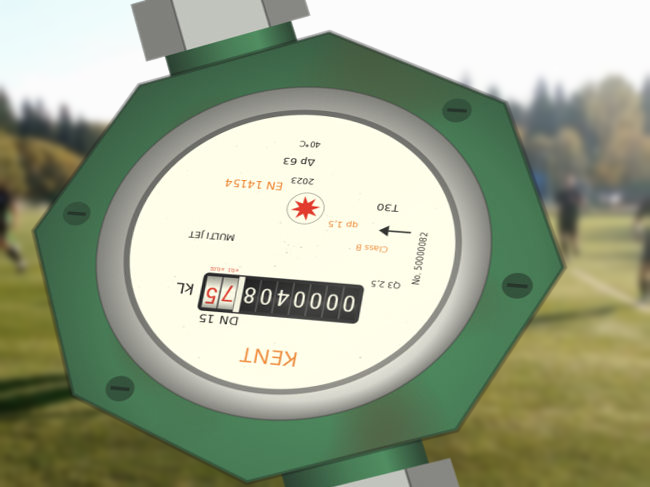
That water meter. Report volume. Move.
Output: 408.75 kL
